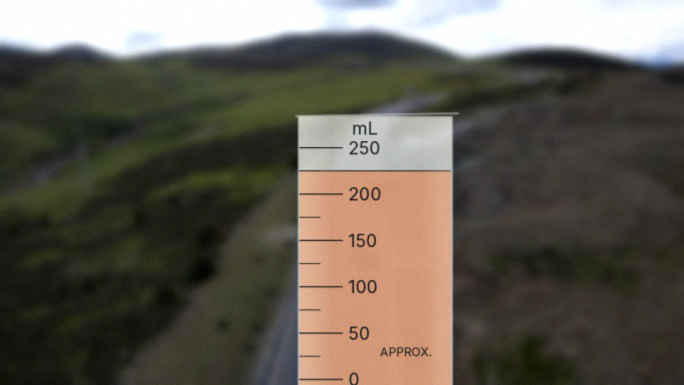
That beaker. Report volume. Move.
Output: 225 mL
